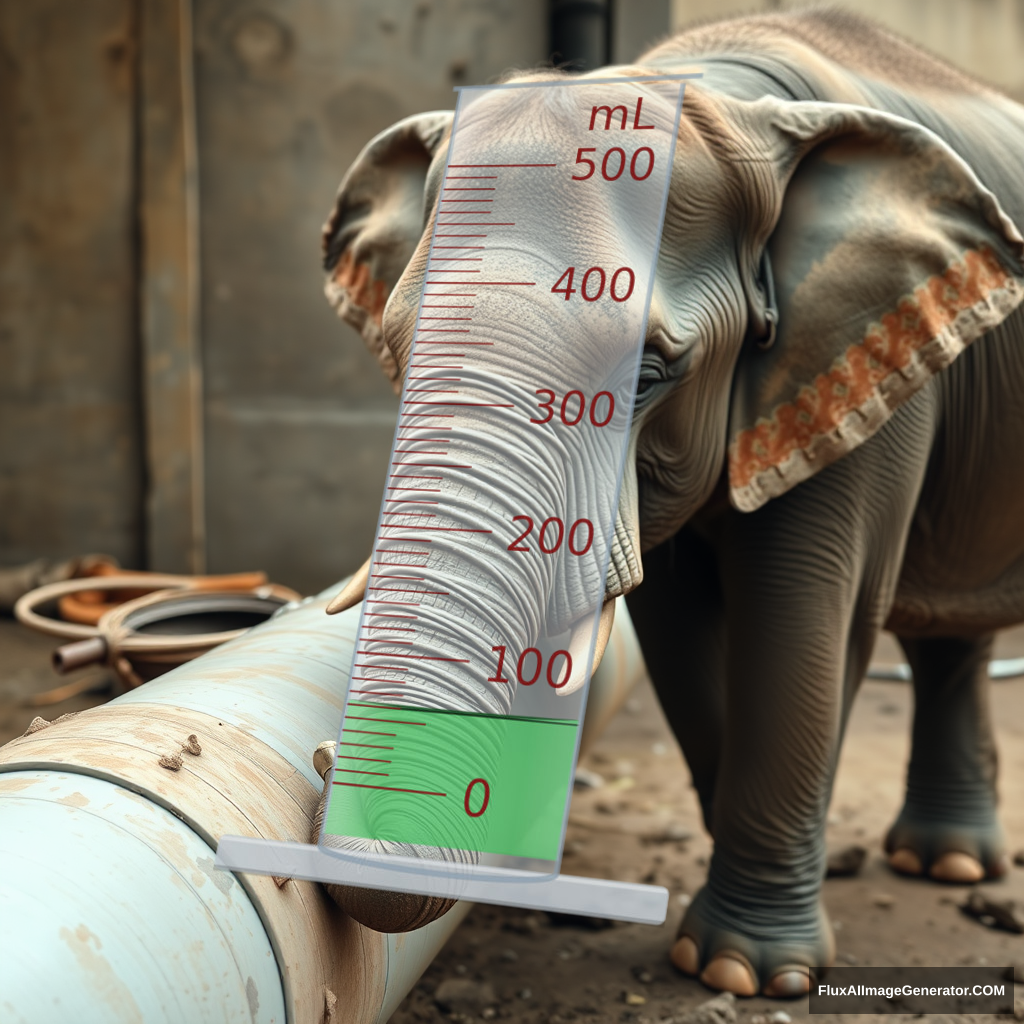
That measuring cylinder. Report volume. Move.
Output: 60 mL
